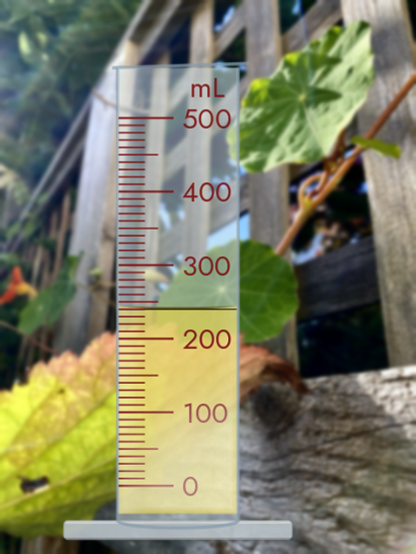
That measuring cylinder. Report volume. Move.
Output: 240 mL
